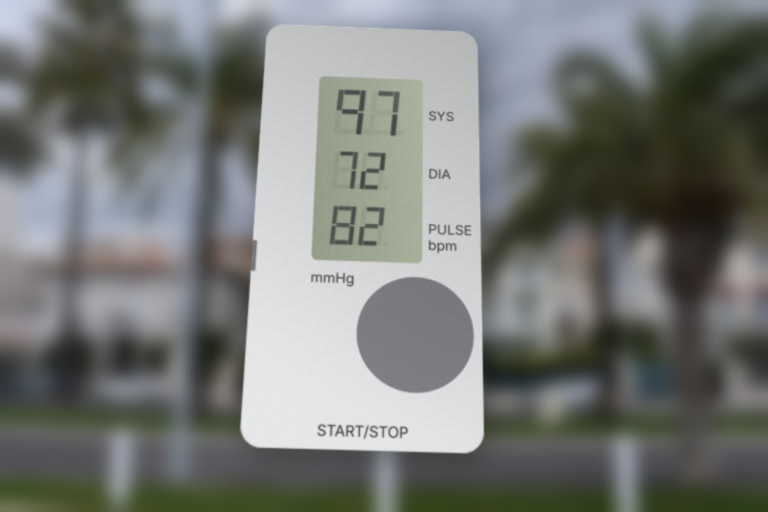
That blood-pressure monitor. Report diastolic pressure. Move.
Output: 72 mmHg
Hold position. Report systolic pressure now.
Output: 97 mmHg
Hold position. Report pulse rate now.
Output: 82 bpm
